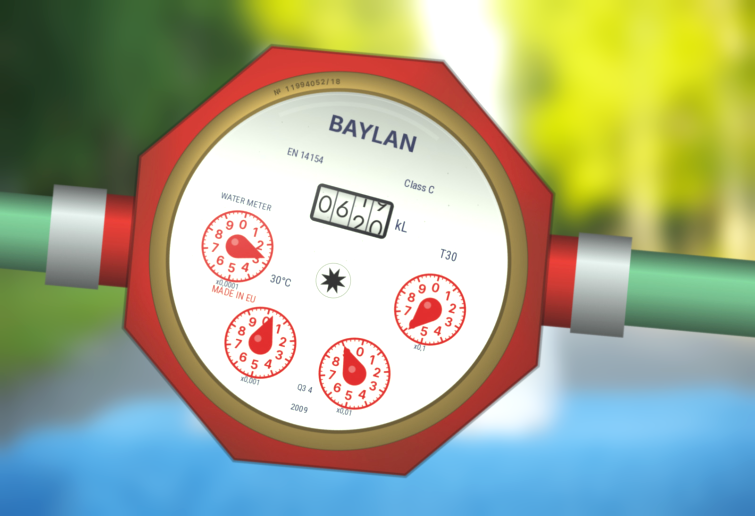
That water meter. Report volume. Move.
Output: 619.5902 kL
